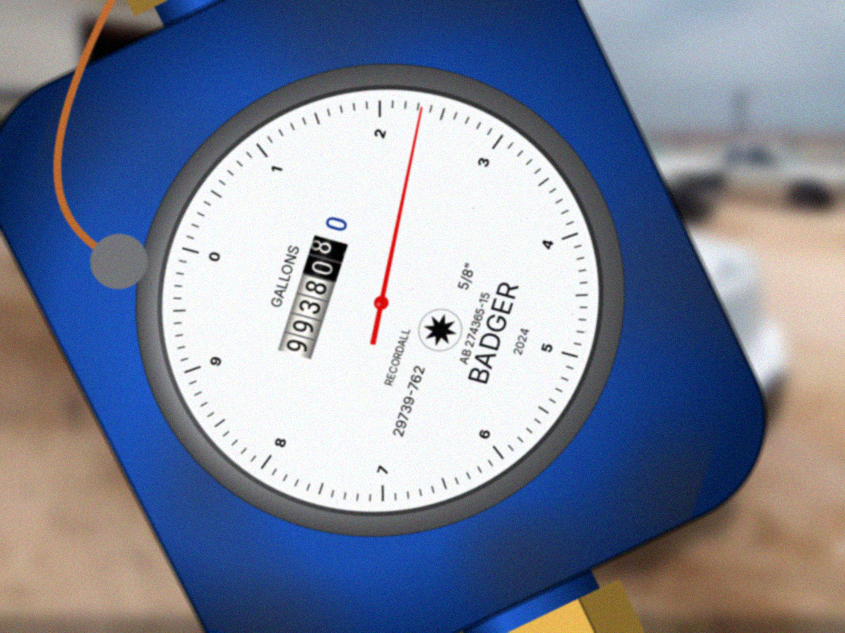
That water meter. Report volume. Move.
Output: 9938082.3 gal
